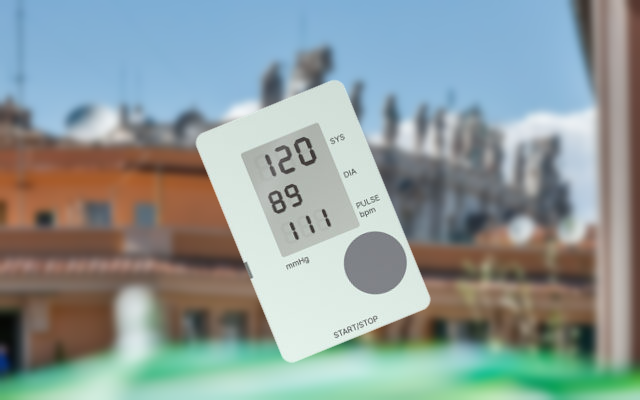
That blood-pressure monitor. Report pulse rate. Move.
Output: 111 bpm
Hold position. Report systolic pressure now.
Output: 120 mmHg
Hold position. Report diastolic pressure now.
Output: 89 mmHg
